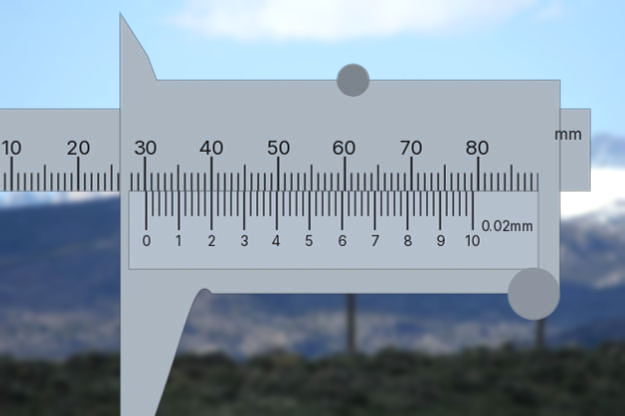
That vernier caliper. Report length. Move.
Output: 30.2 mm
